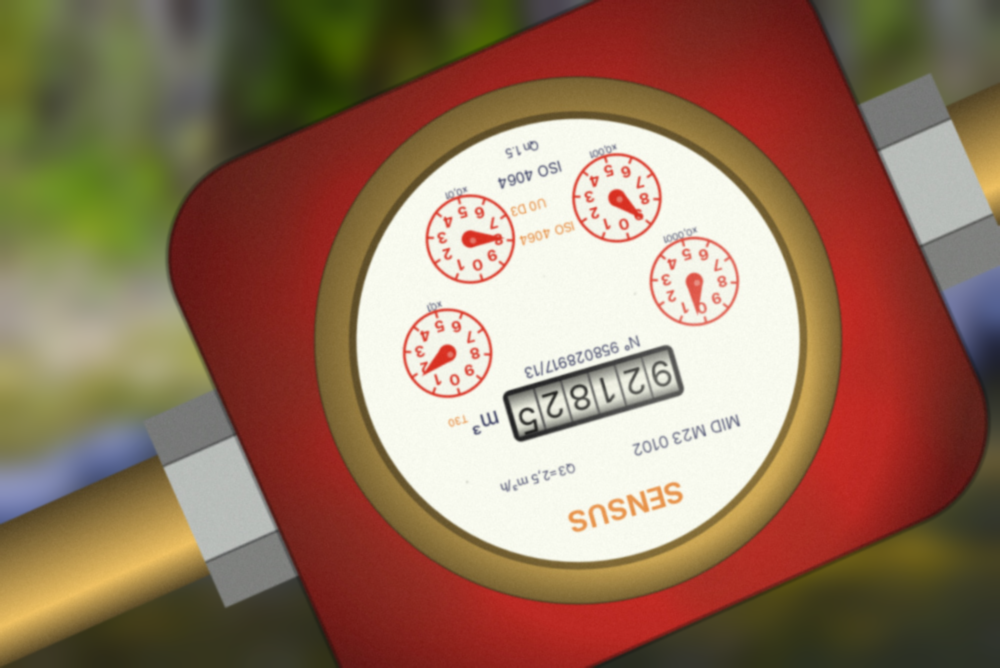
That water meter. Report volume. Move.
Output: 921825.1790 m³
